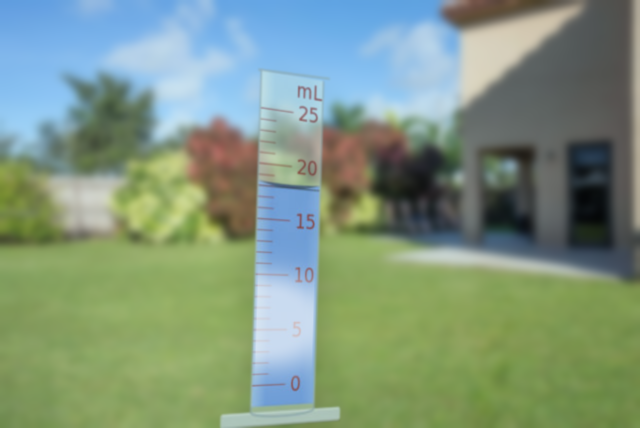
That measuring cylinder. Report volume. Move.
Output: 18 mL
